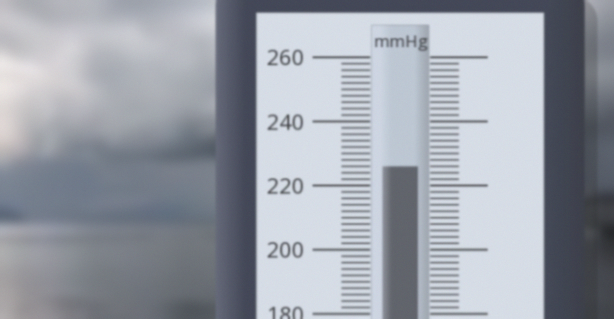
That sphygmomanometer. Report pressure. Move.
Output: 226 mmHg
